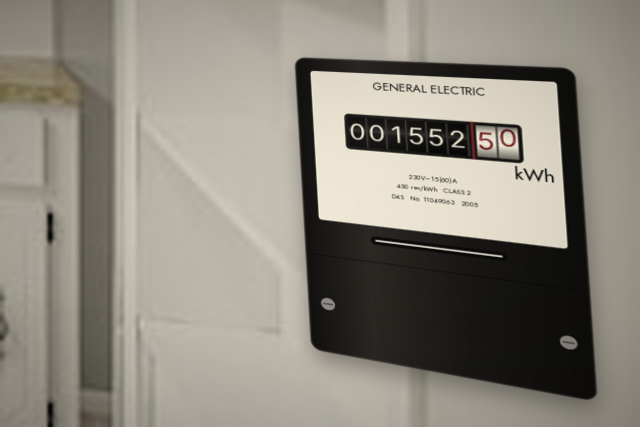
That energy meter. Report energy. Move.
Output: 1552.50 kWh
